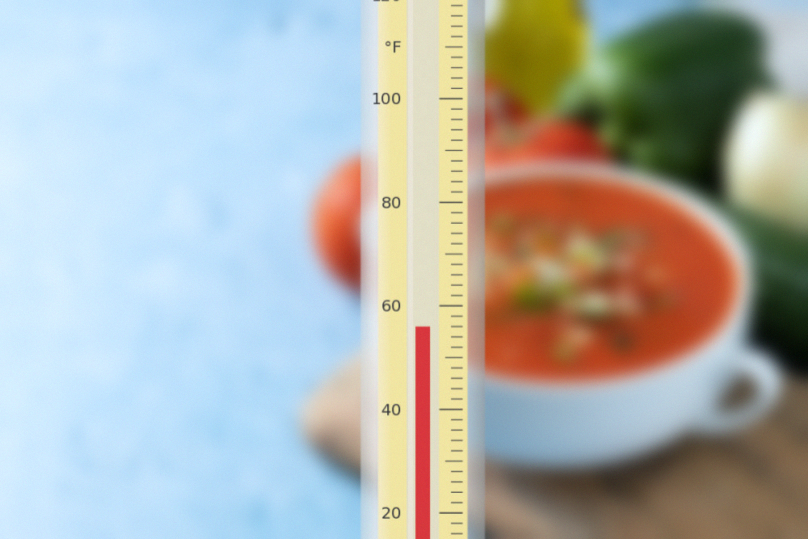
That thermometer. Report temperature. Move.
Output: 56 °F
